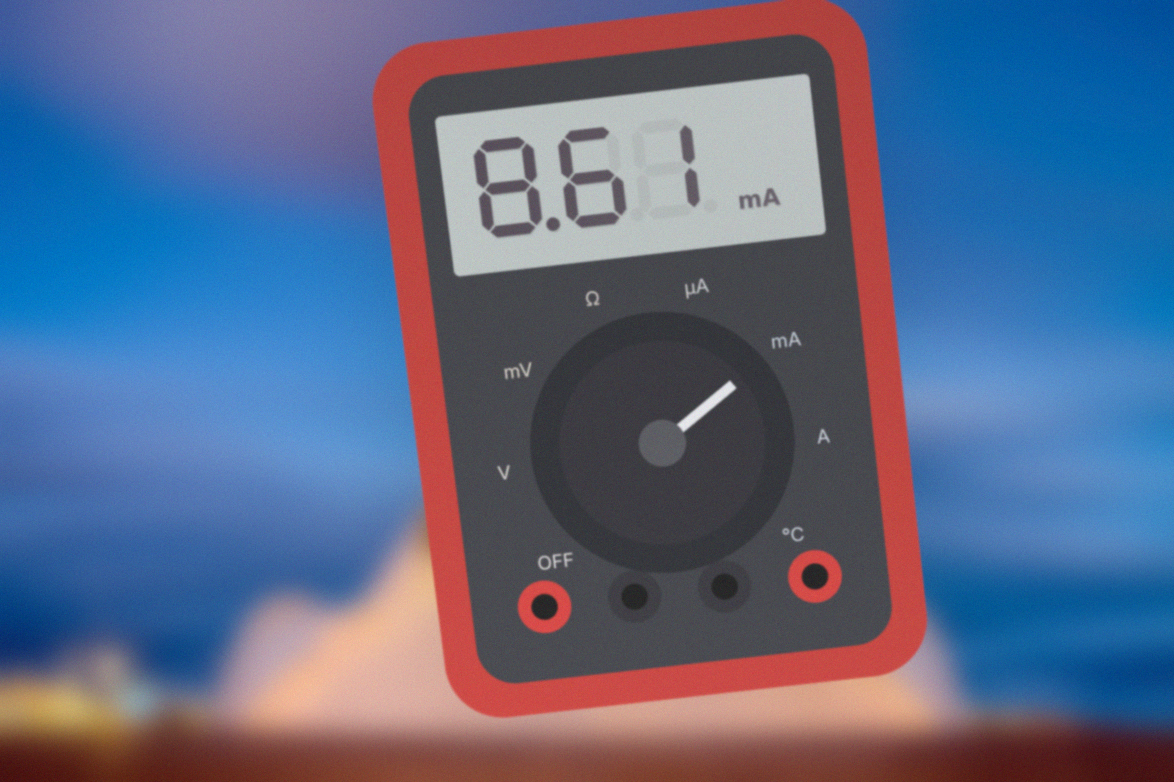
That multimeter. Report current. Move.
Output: 8.61 mA
